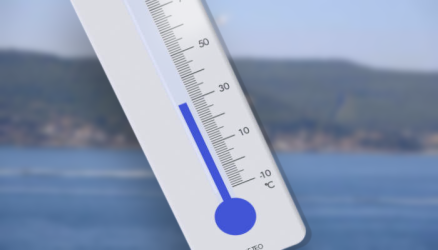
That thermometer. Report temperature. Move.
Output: 30 °C
